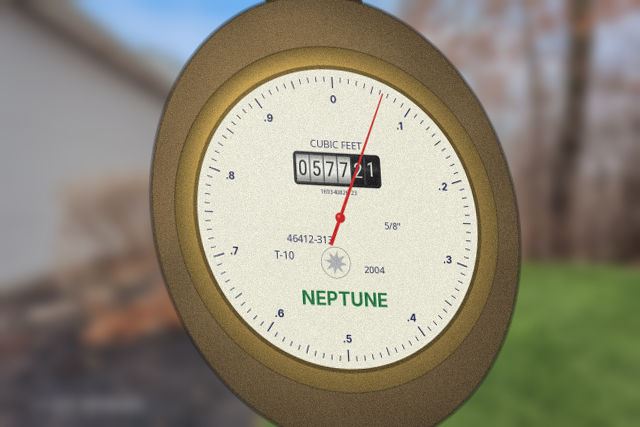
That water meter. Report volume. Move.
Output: 57721.06 ft³
